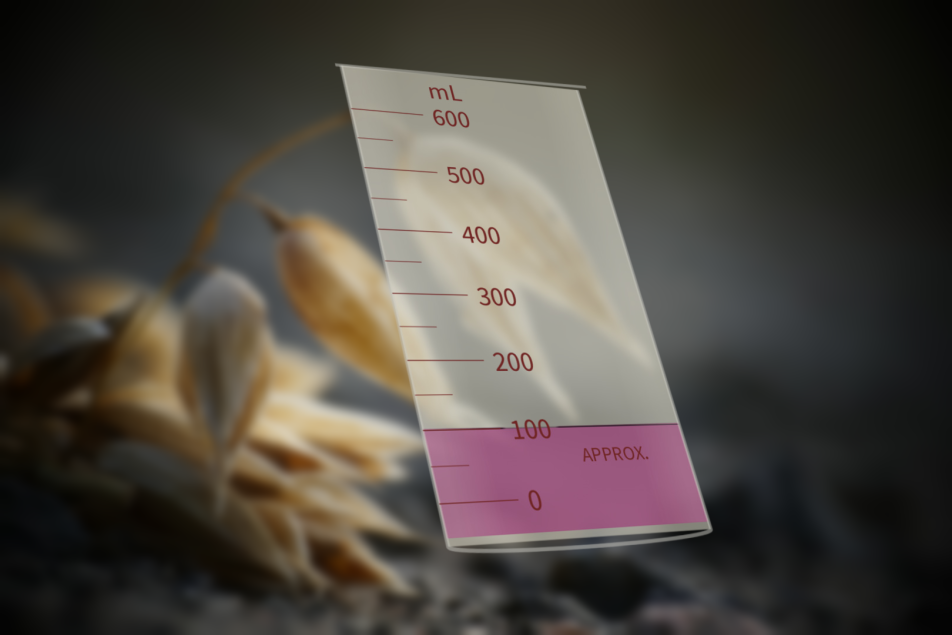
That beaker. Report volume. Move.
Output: 100 mL
